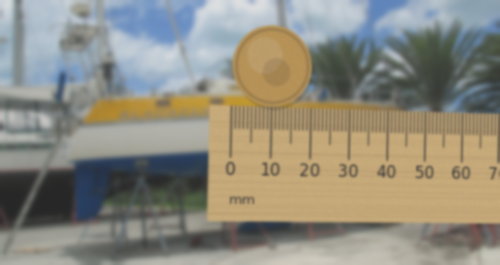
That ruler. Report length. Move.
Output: 20 mm
